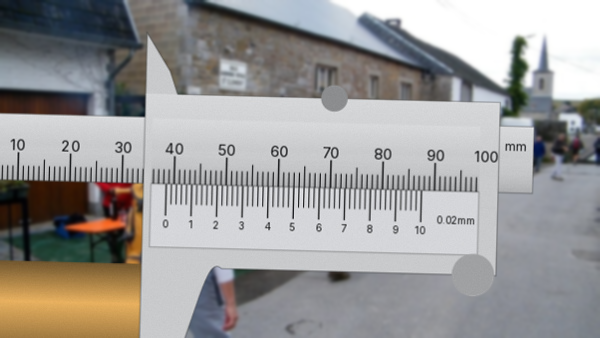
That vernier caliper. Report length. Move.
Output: 38.5 mm
